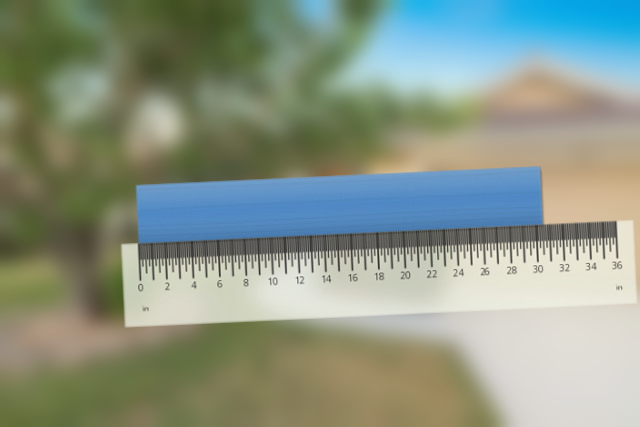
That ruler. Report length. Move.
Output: 30.5 in
